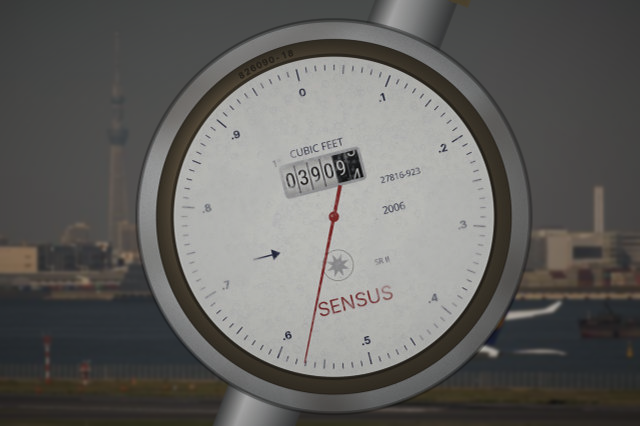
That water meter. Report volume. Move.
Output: 39093.57 ft³
